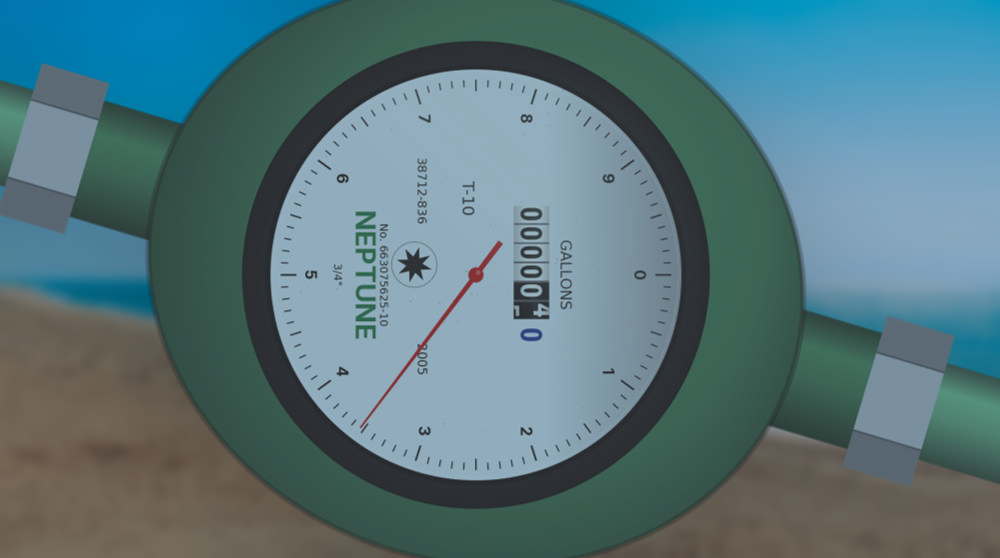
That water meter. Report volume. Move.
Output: 43.5 gal
